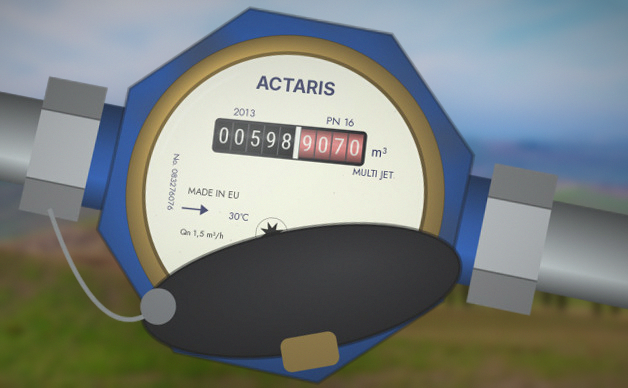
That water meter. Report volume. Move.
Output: 598.9070 m³
